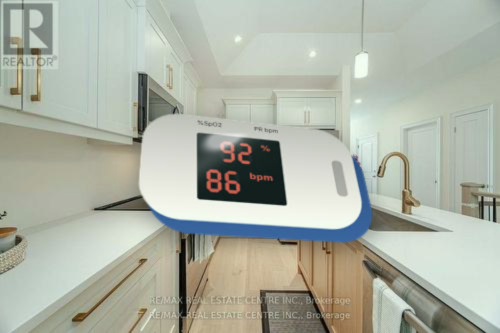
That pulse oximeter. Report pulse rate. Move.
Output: 86 bpm
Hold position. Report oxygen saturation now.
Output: 92 %
